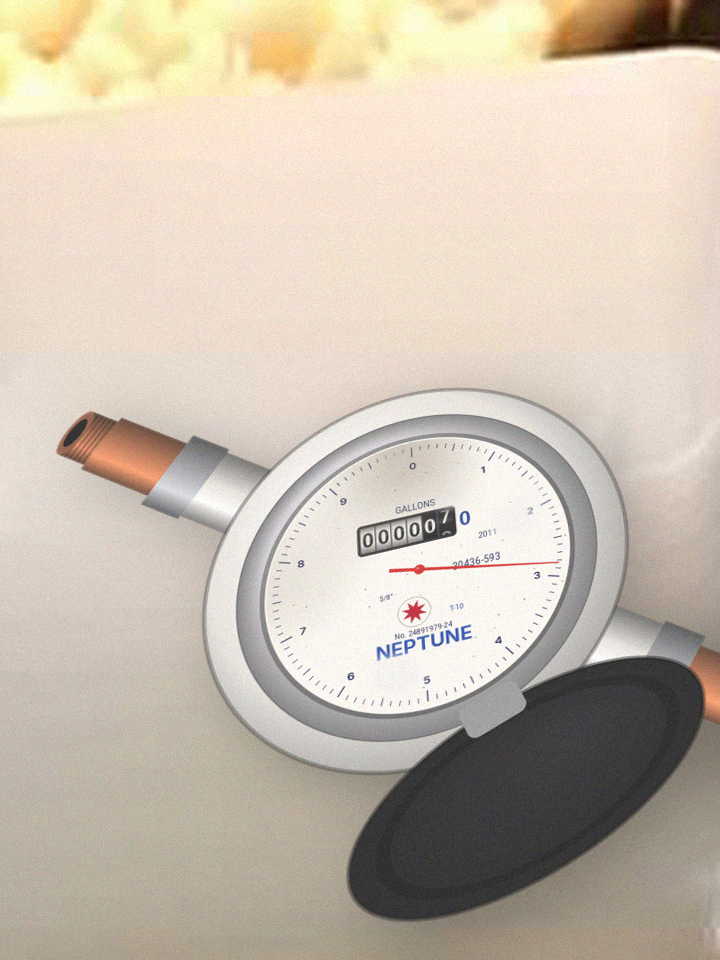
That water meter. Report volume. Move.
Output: 72.8 gal
